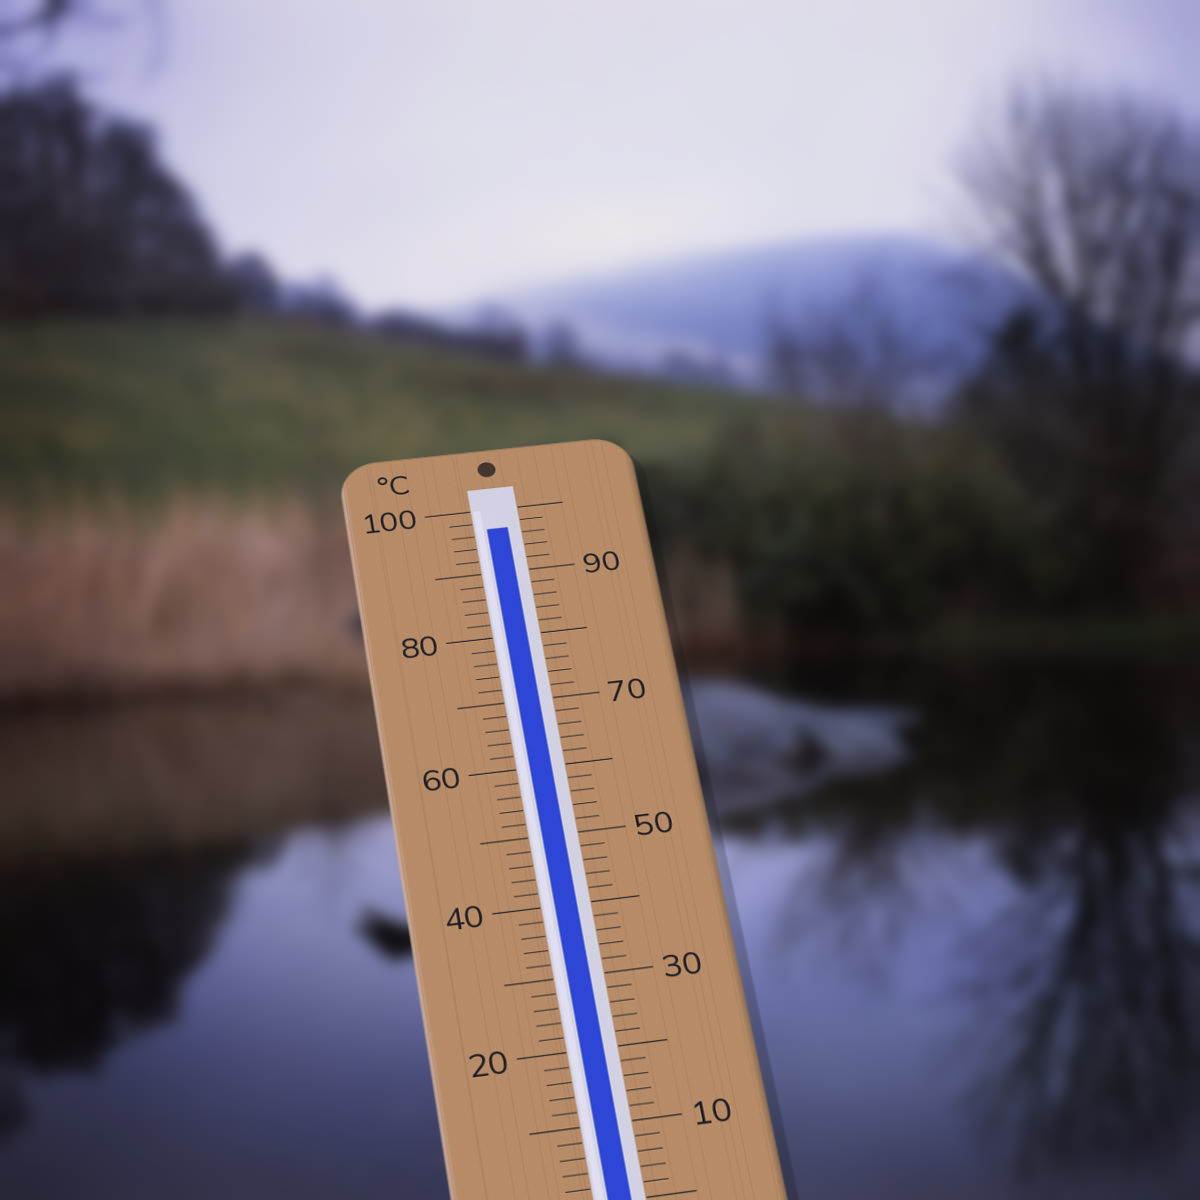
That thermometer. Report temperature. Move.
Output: 97 °C
